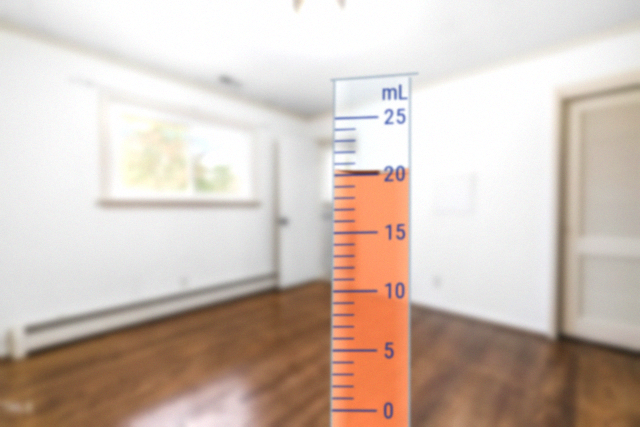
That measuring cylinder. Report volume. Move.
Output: 20 mL
